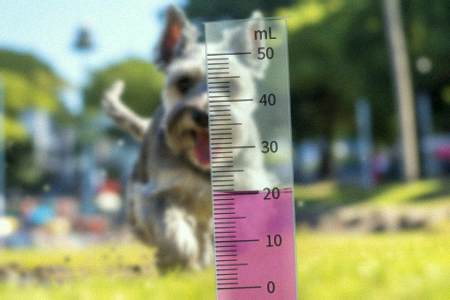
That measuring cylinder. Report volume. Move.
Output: 20 mL
